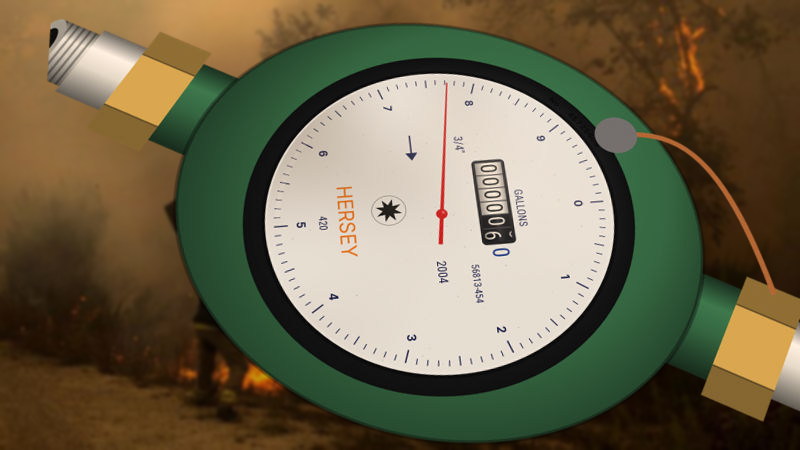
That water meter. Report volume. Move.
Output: 57.7 gal
